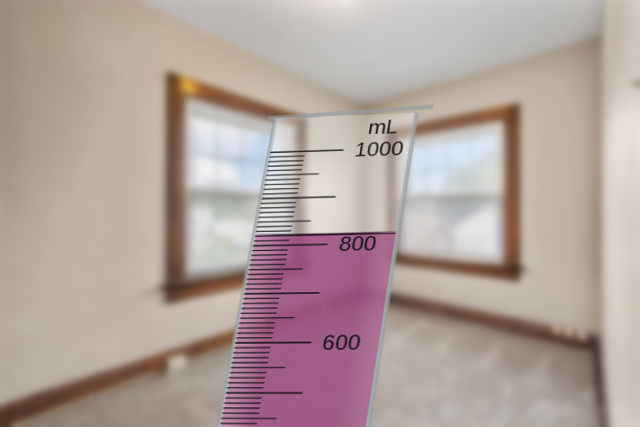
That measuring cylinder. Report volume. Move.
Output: 820 mL
